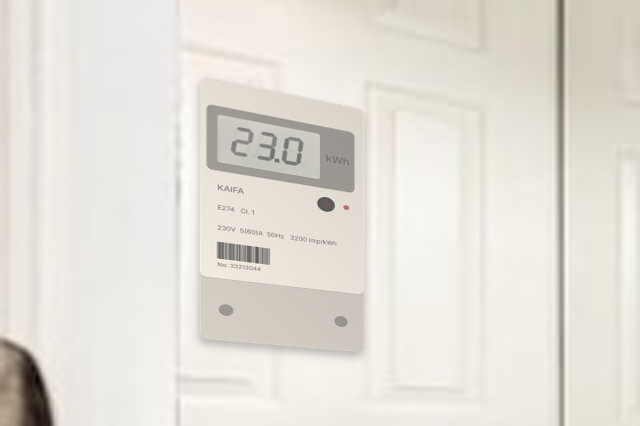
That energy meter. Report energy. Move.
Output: 23.0 kWh
